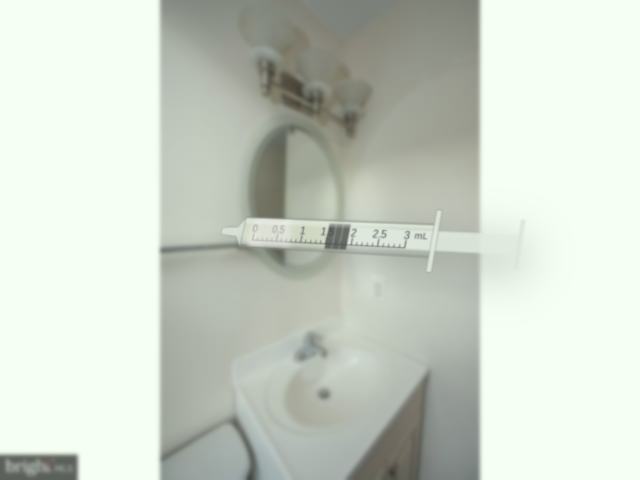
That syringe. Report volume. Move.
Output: 1.5 mL
